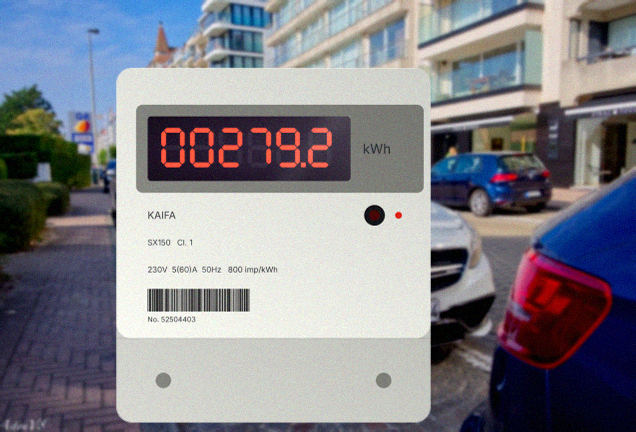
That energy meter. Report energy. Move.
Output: 279.2 kWh
